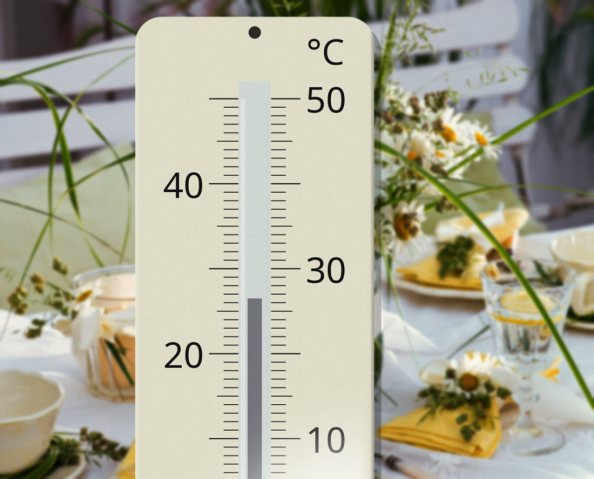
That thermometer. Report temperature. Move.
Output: 26.5 °C
